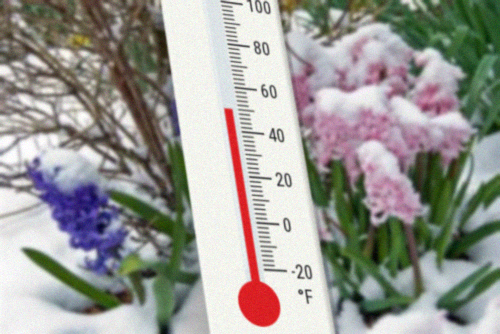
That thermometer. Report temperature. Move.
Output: 50 °F
